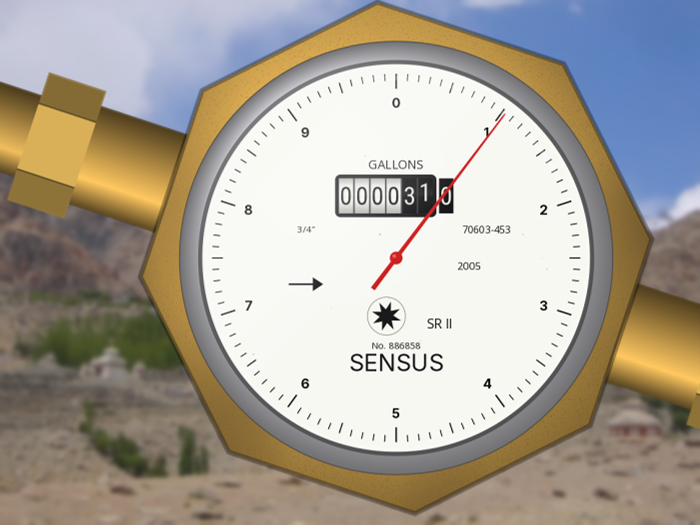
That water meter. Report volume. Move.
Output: 311.0 gal
